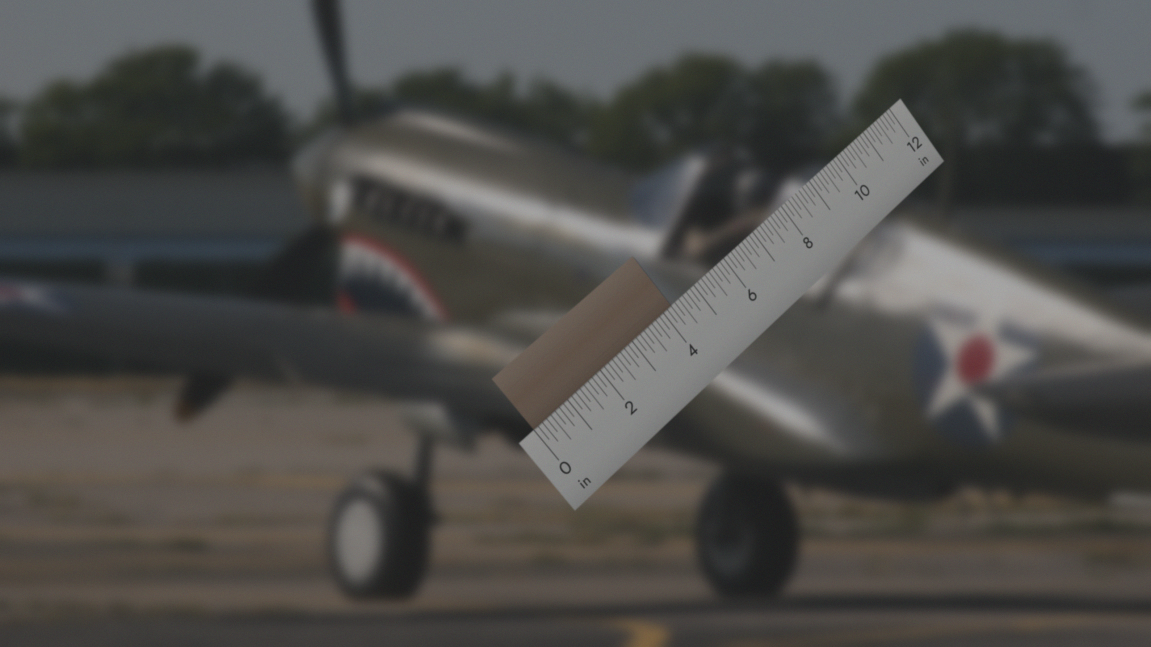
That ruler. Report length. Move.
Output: 4.25 in
